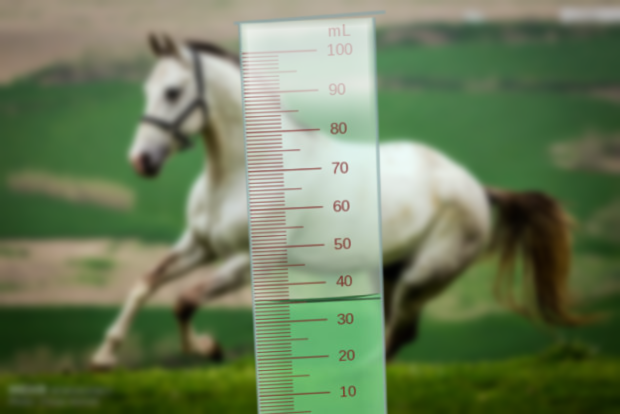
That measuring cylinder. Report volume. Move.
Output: 35 mL
